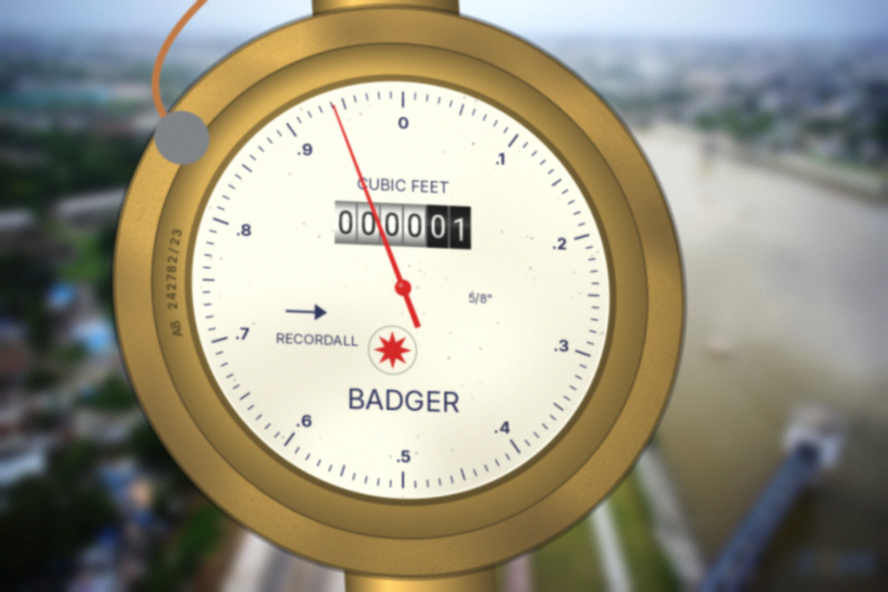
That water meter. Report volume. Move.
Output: 0.94 ft³
